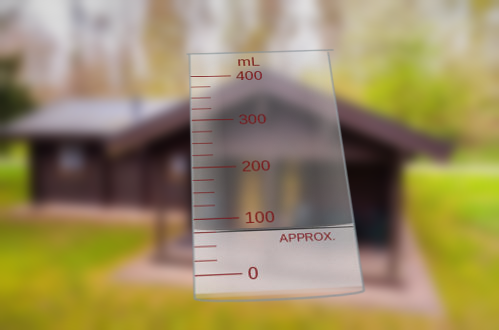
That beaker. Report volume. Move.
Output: 75 mL
